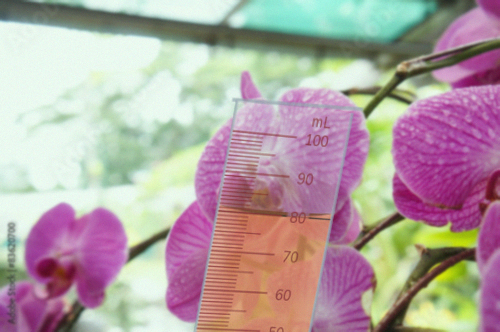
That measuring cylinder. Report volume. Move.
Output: 80 mL
